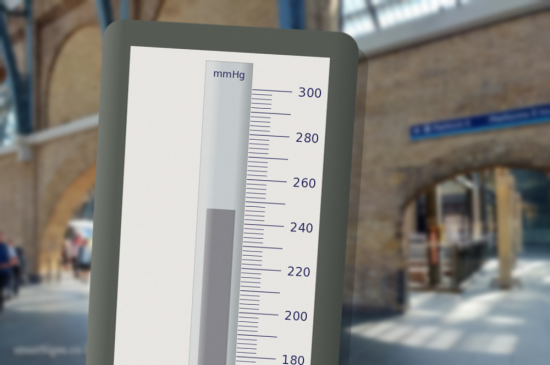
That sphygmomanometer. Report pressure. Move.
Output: 246 mmHg
